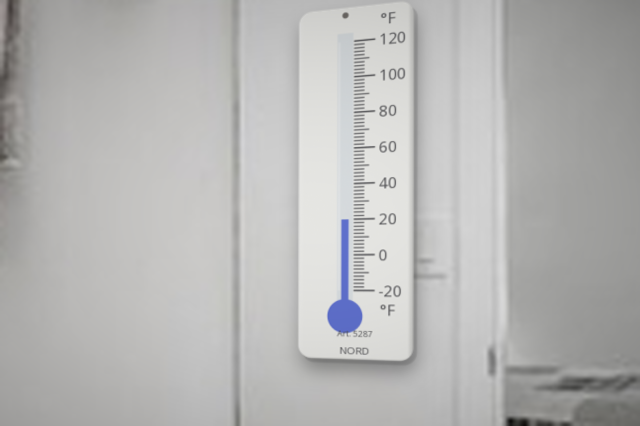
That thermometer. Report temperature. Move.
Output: 20 °F
